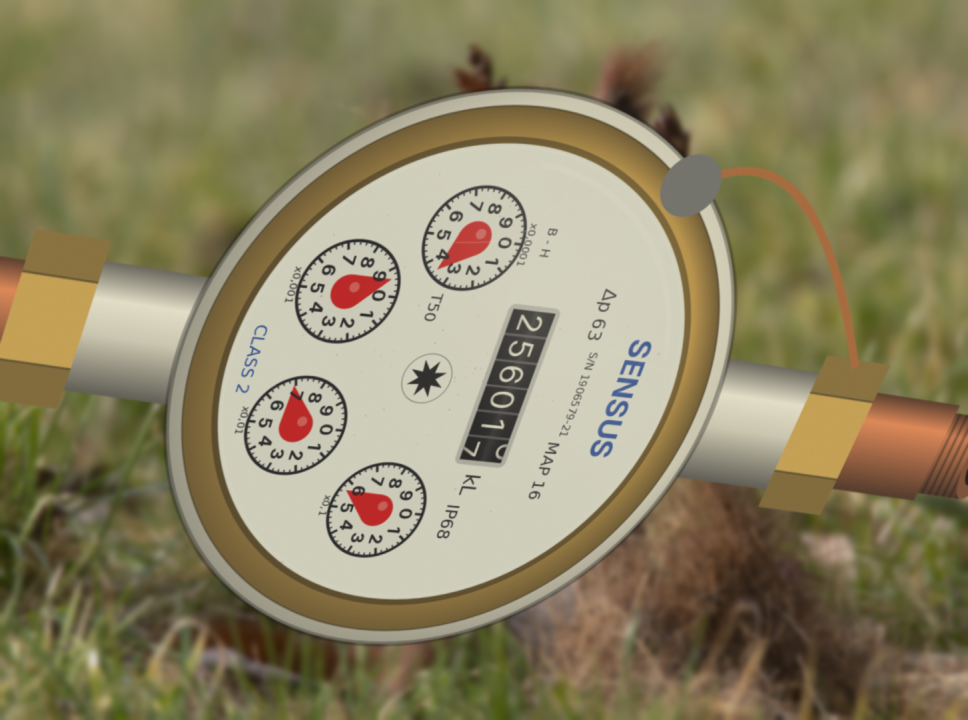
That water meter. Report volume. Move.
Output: 256016.5693 kL
